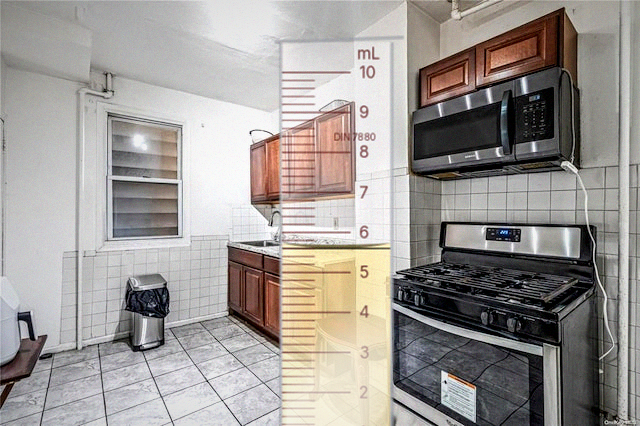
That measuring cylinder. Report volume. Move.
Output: 5.6 mL
